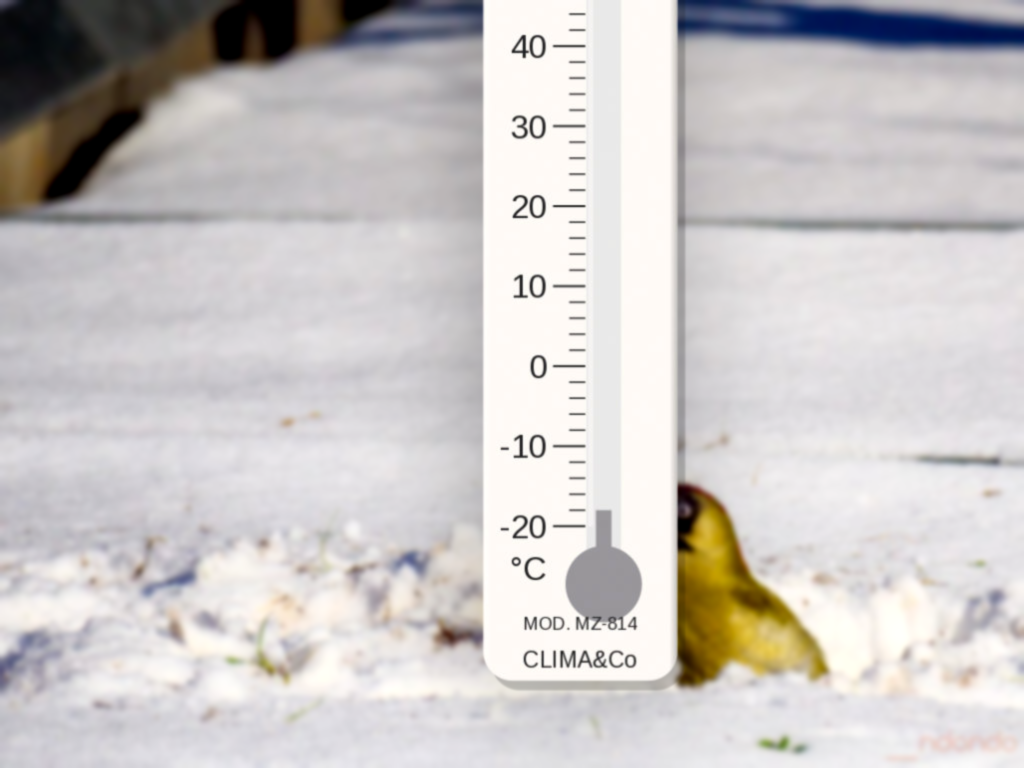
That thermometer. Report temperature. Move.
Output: -18 °C
